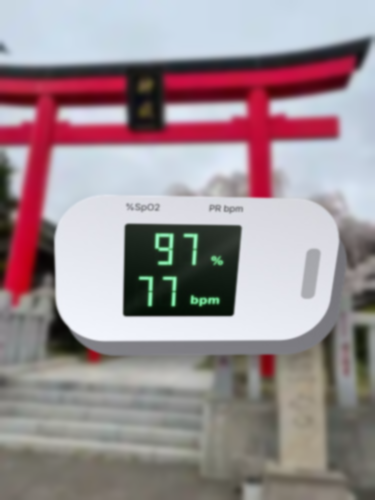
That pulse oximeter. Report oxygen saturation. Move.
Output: 97 %
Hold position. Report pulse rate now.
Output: 77 bpm
